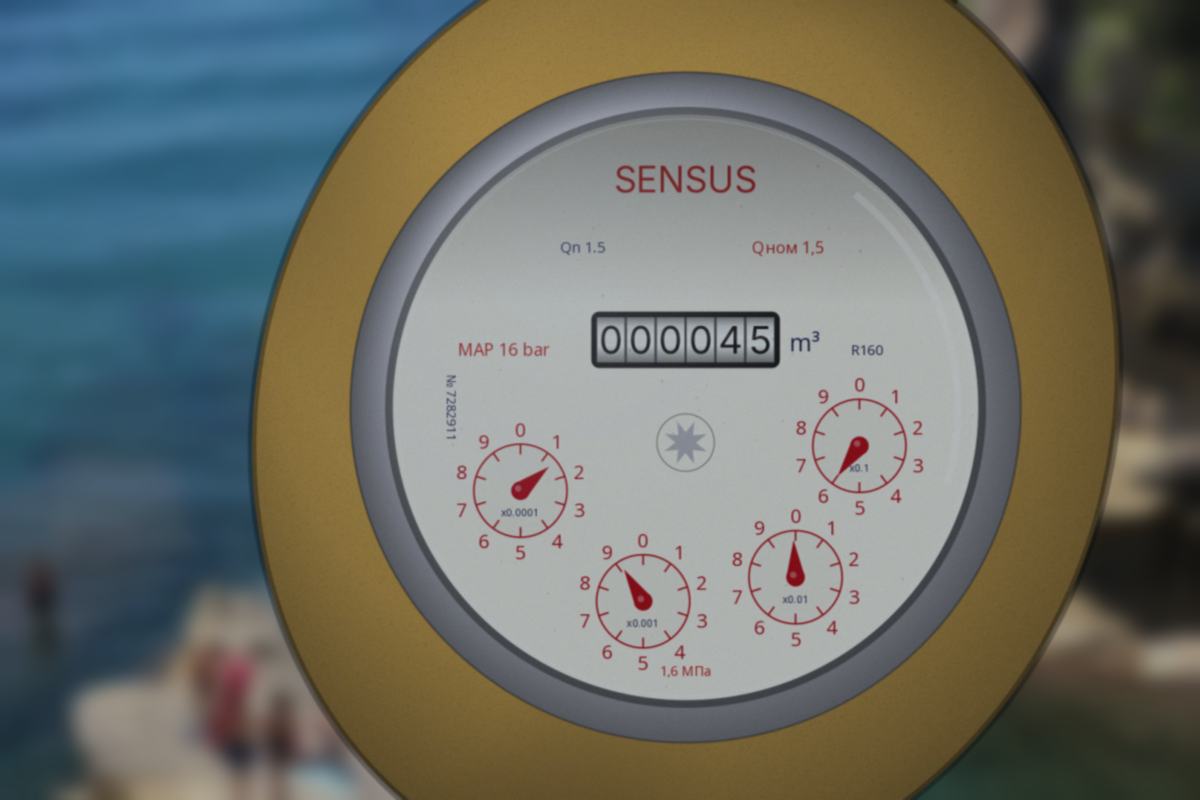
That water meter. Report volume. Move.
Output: 45.5991 m³
